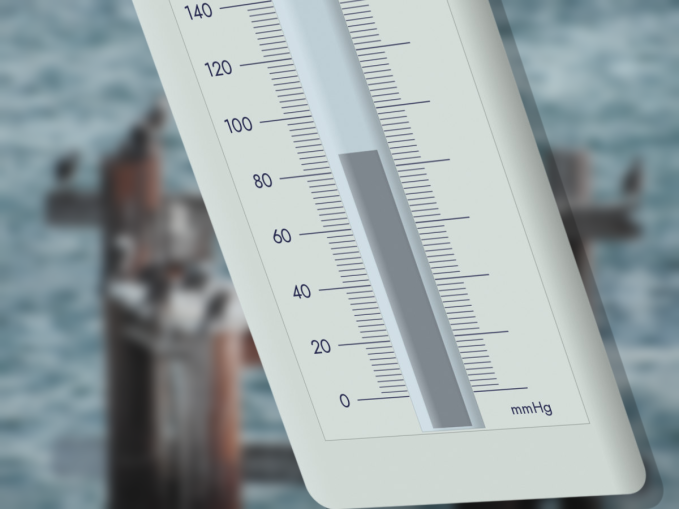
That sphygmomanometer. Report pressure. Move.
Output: 86 mmHg
